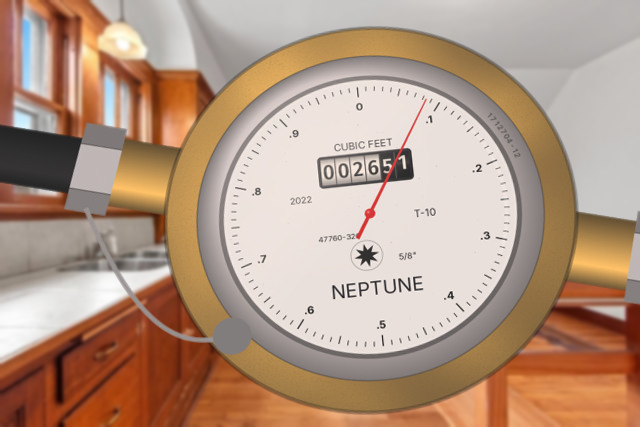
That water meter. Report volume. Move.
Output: 2651.08 ft³
